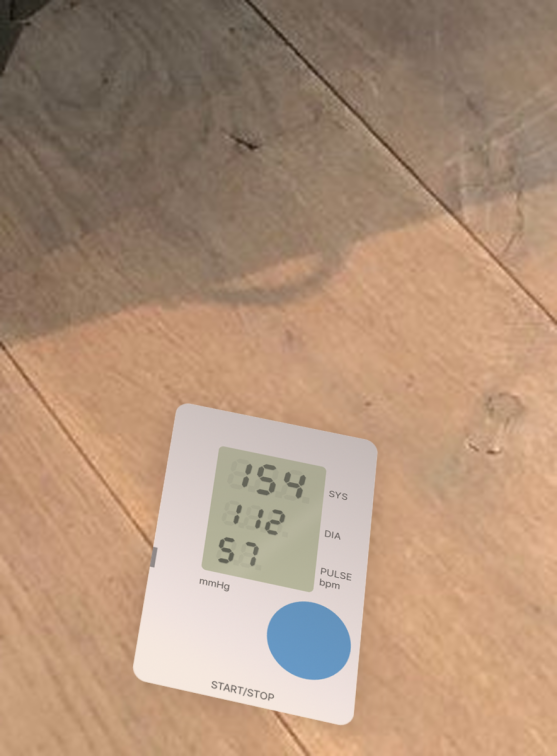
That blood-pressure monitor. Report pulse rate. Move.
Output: 57 bpm
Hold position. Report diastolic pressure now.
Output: 112 mmHg
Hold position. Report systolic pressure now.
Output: 154 mmHg
